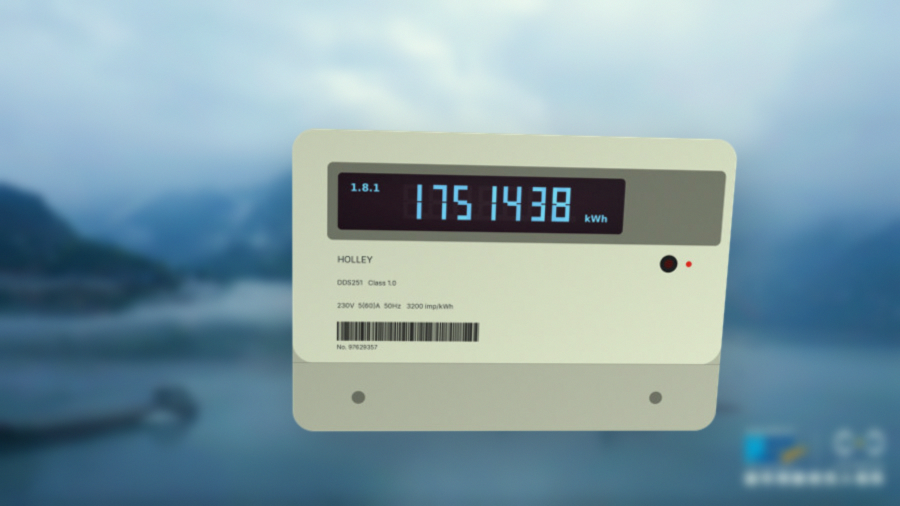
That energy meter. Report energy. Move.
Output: 1751438 kWh
